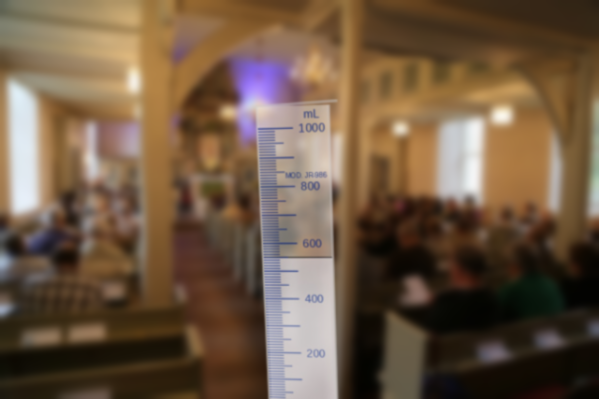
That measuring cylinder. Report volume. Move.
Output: 550 mL
